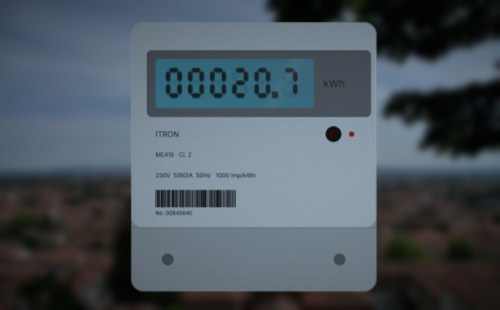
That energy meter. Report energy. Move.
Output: 20.7 kWh
